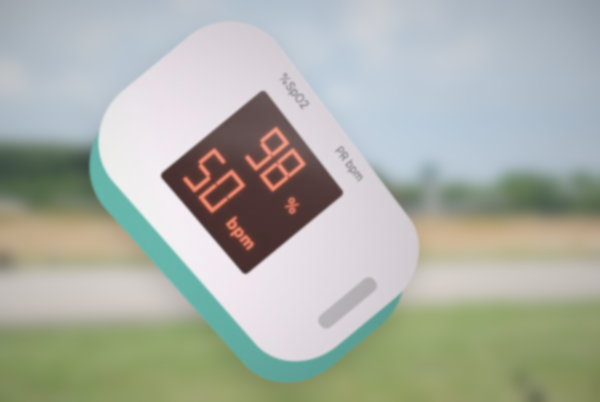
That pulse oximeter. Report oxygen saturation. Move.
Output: 98 %
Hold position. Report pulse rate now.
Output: 50 bpm
